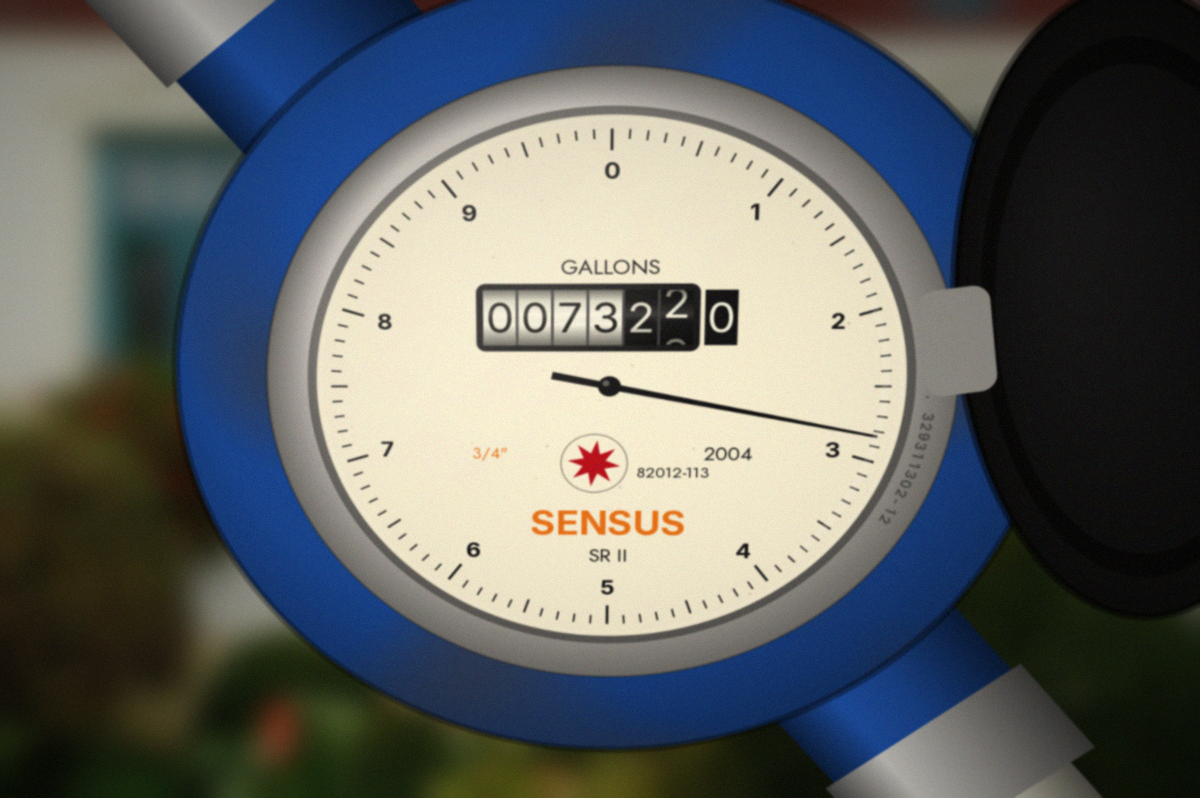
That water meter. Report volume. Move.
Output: 73222.8 gal
